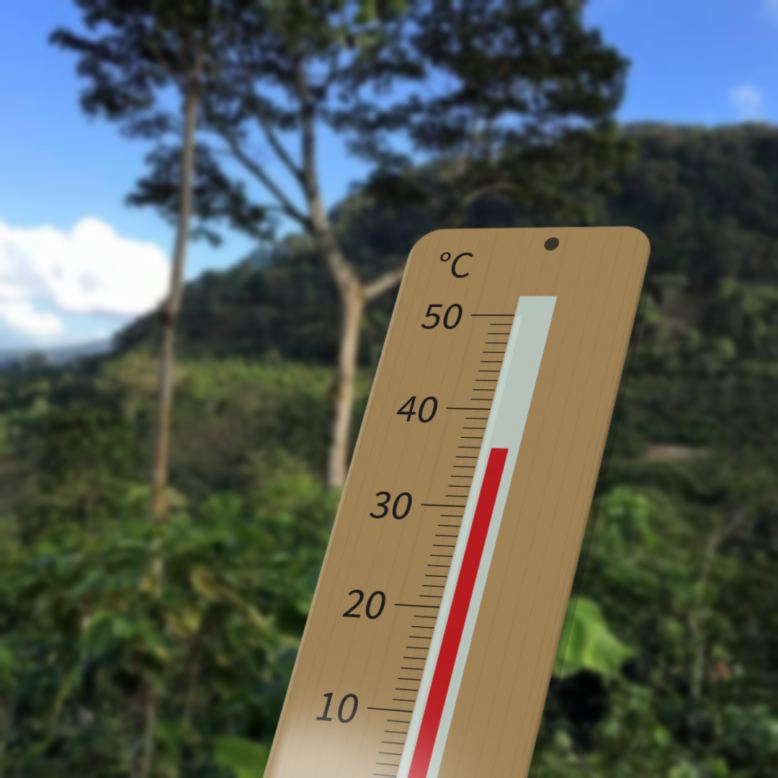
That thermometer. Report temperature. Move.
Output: 36 °C
